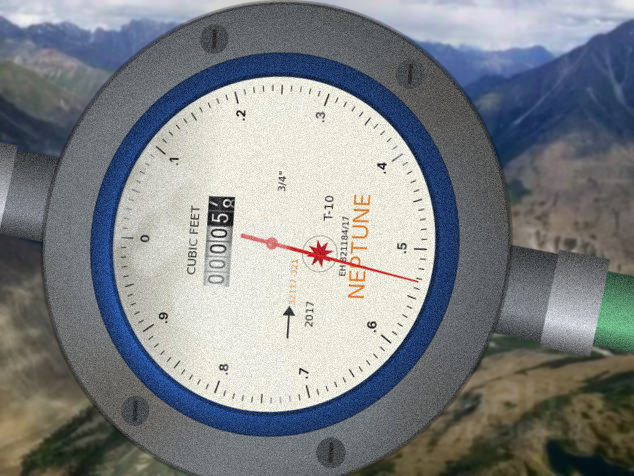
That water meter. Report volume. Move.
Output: 57.53 ft³
